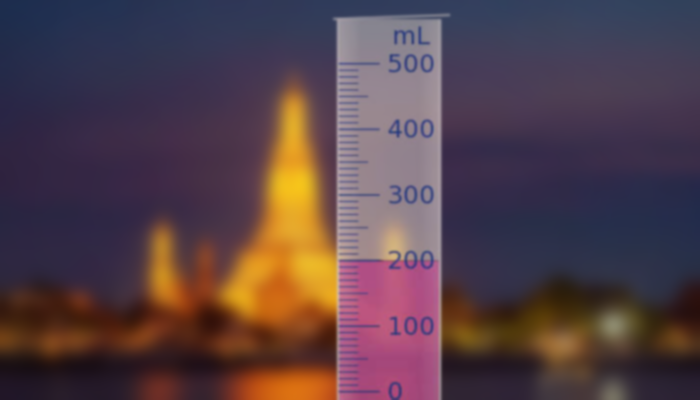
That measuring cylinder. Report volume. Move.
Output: 200 mL
